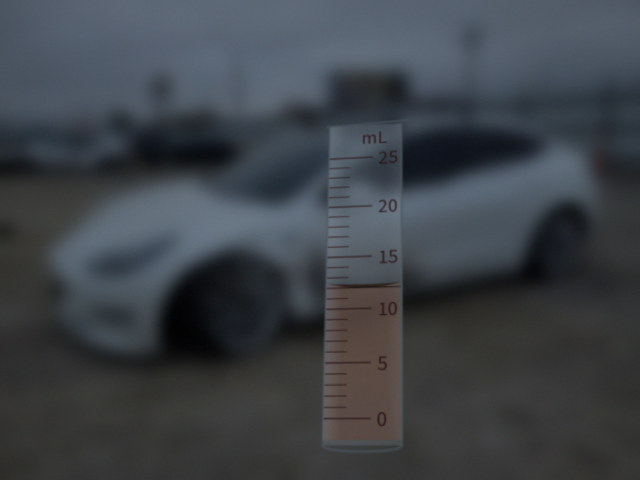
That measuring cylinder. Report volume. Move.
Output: 12 mL
